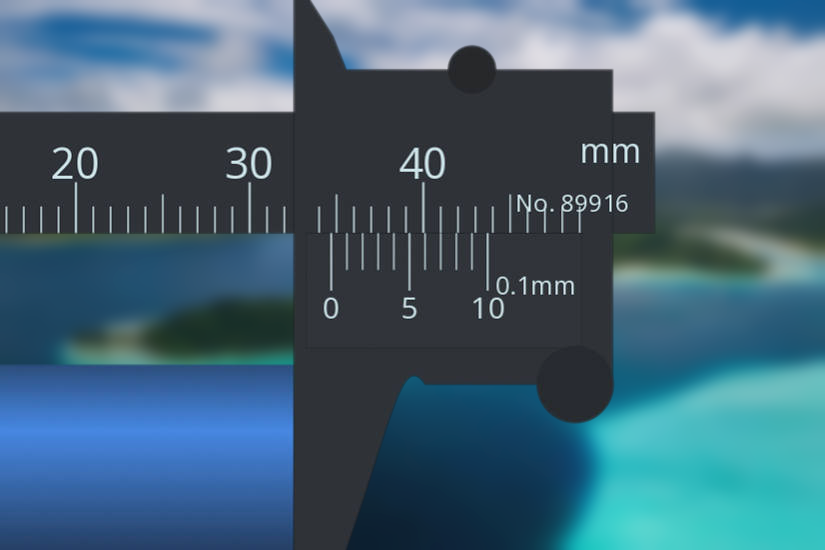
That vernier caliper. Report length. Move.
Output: 34.7 mm
